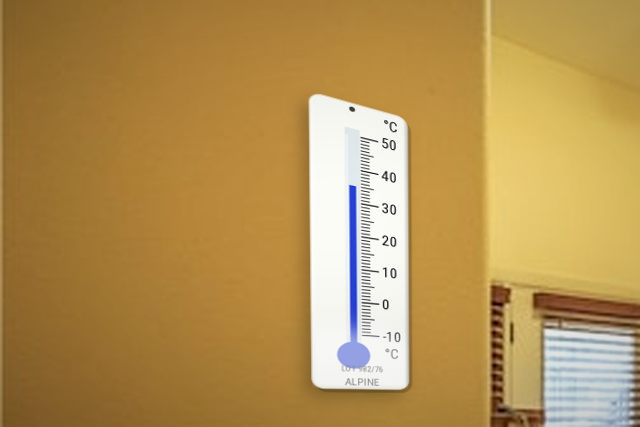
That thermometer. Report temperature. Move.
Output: 35 °C
